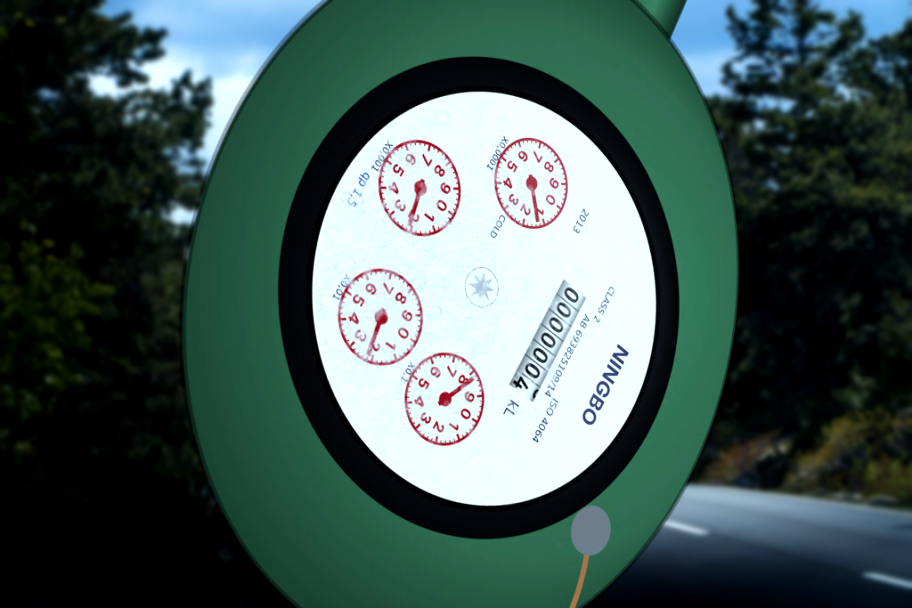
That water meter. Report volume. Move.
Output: 3.8221 kL
